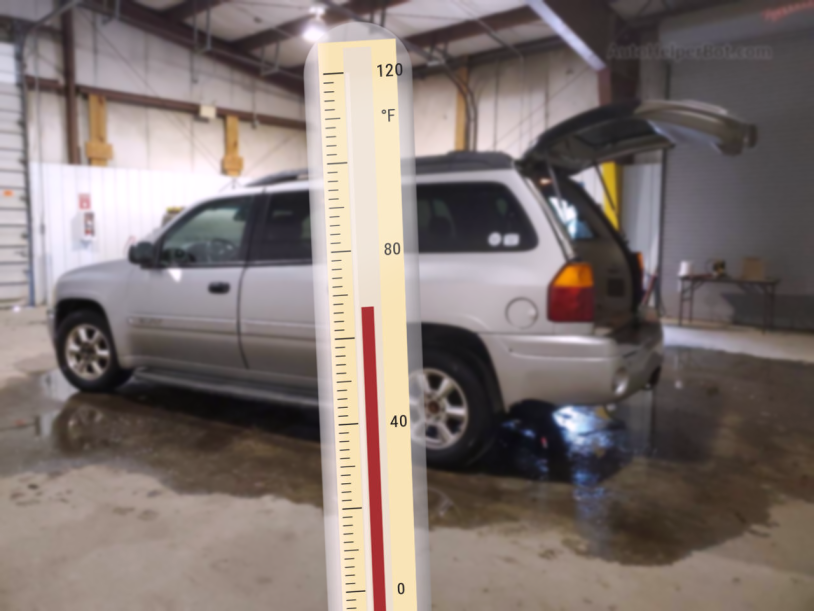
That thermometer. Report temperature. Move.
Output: 67 °F
